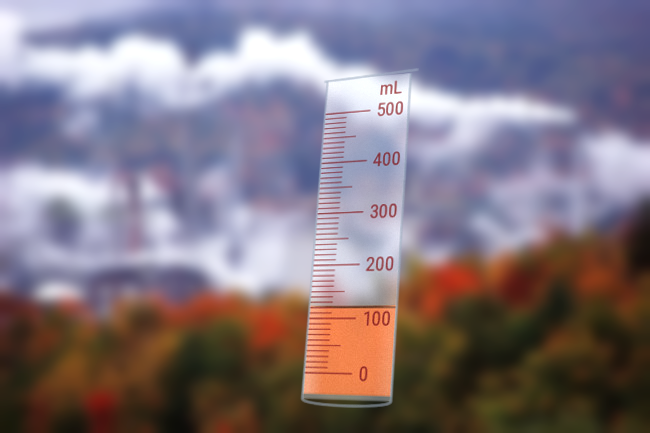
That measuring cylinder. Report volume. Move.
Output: 120 mL
